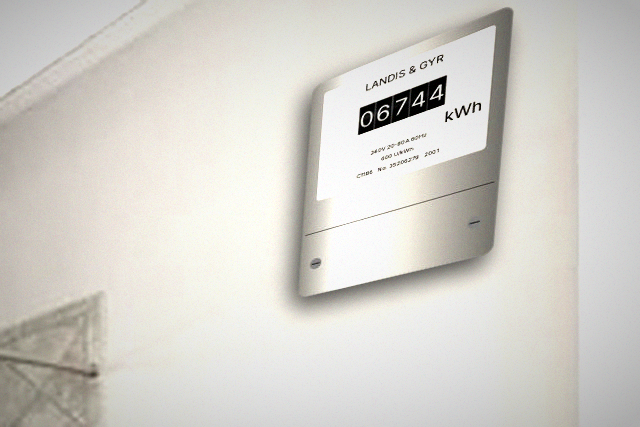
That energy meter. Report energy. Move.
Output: 6744 kWh
